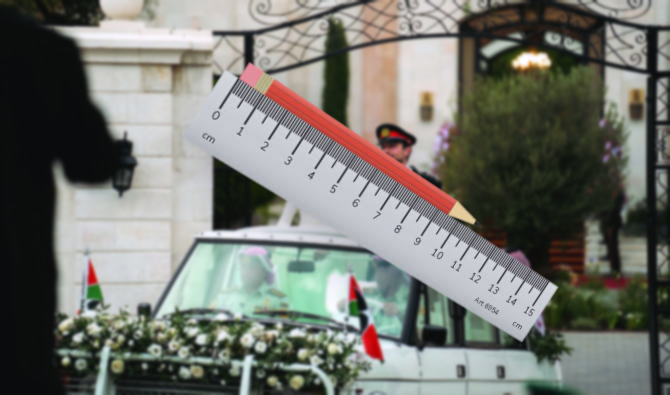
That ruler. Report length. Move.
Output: 11 cm
